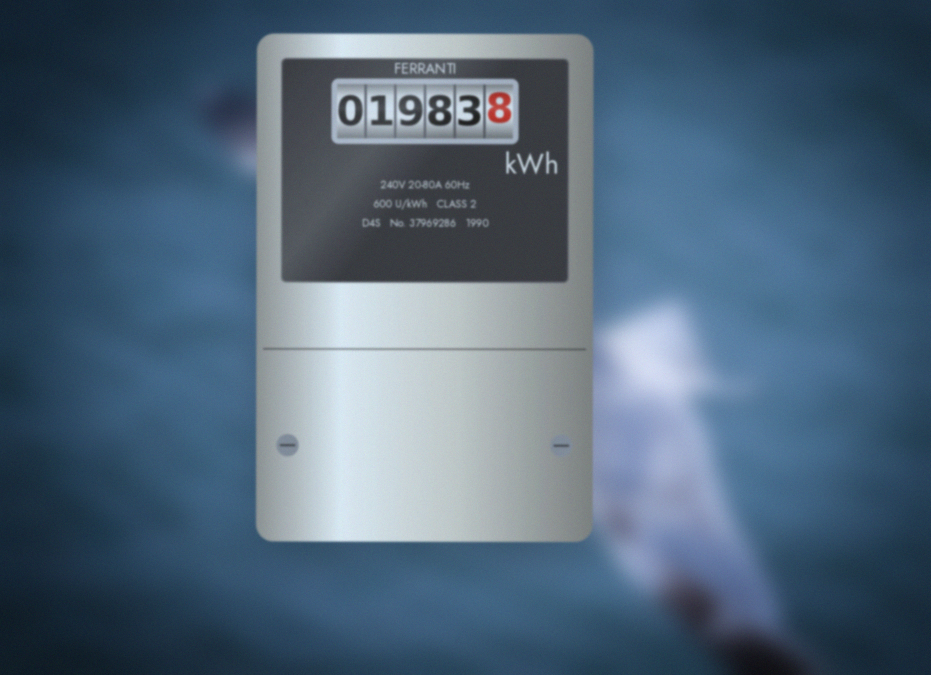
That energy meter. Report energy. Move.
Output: 1983.8 kWh
